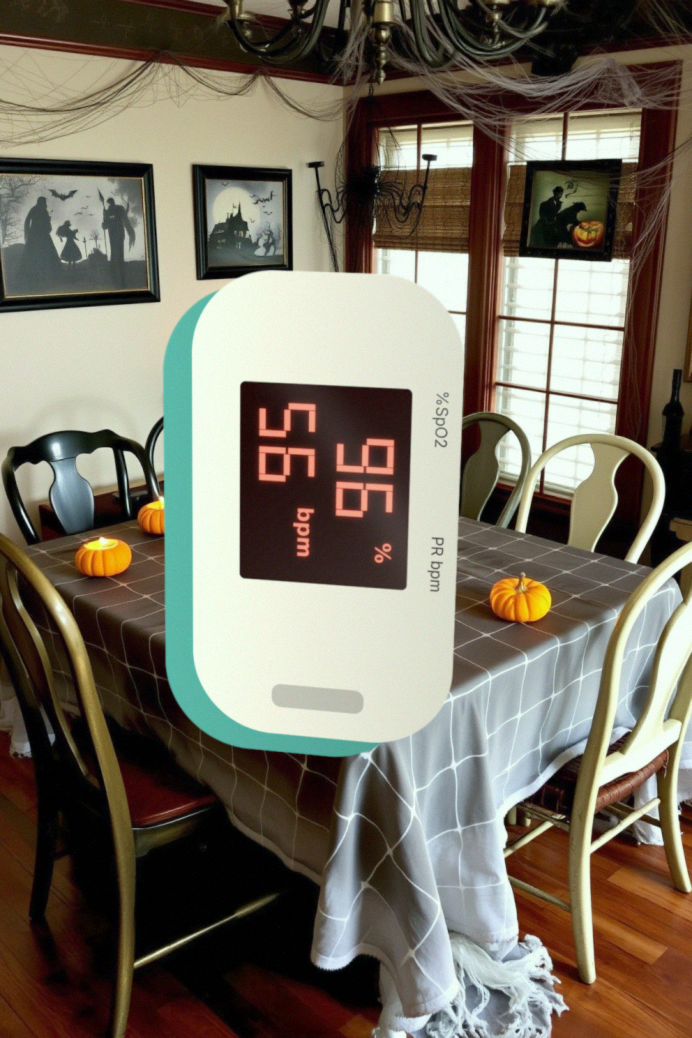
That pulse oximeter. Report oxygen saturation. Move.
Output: 96 %
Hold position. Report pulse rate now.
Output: 56 bpm
